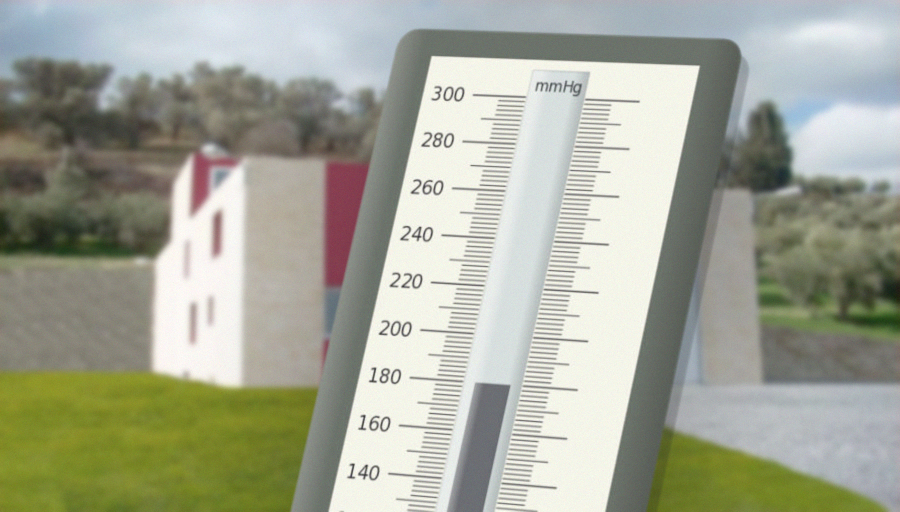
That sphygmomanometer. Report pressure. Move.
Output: 180 mmHg
